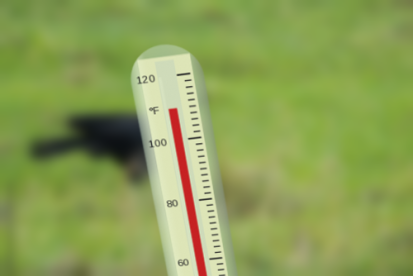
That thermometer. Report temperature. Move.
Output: 110 °F
